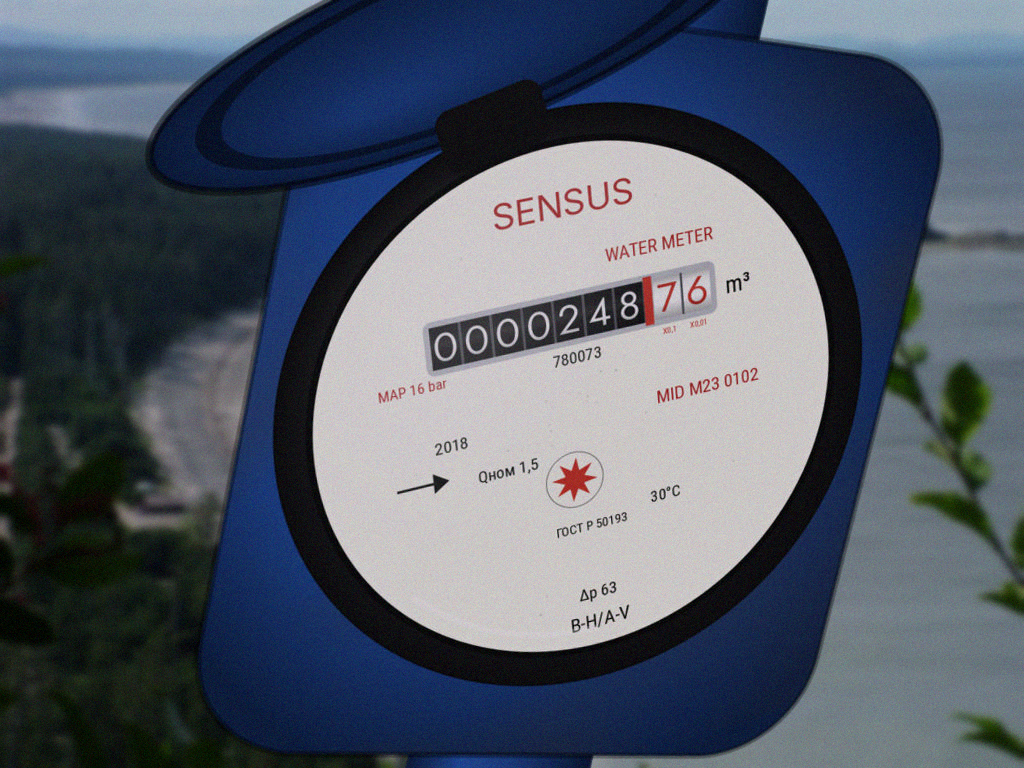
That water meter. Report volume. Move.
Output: 248.76 m³
